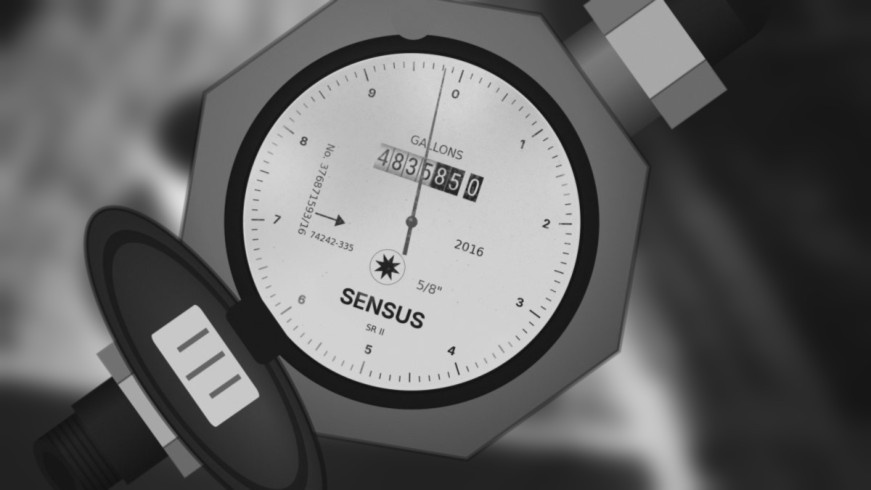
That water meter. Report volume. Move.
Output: 4835849.8 gal
